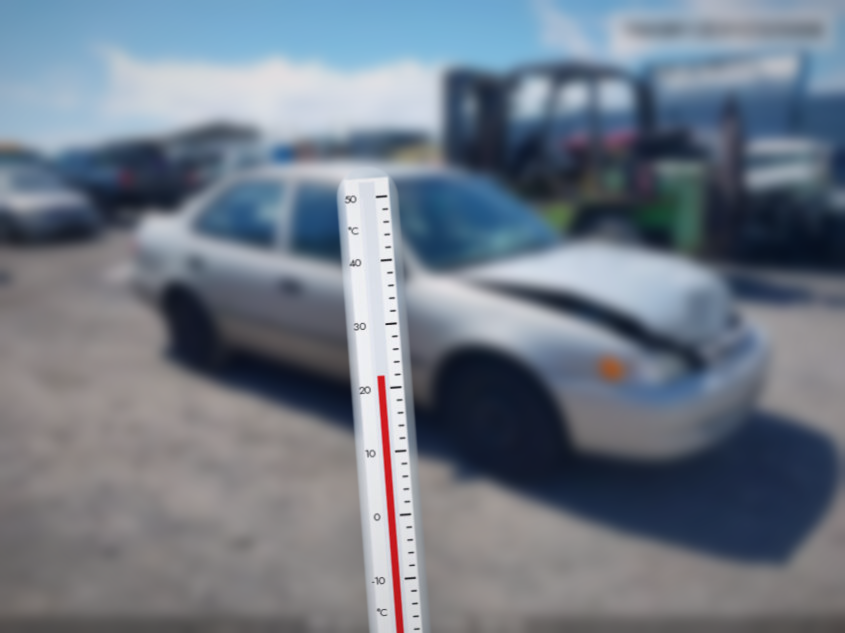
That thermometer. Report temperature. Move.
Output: 22 °C
